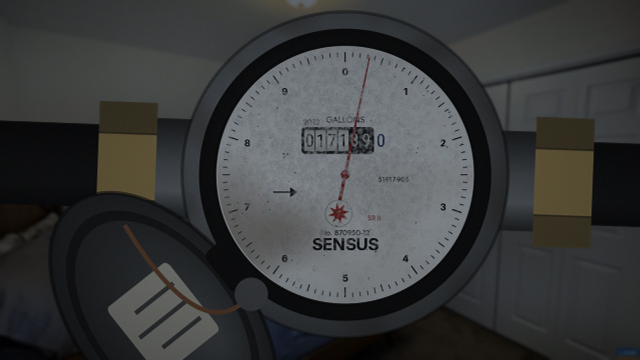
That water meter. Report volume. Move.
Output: 171390.3 gal
